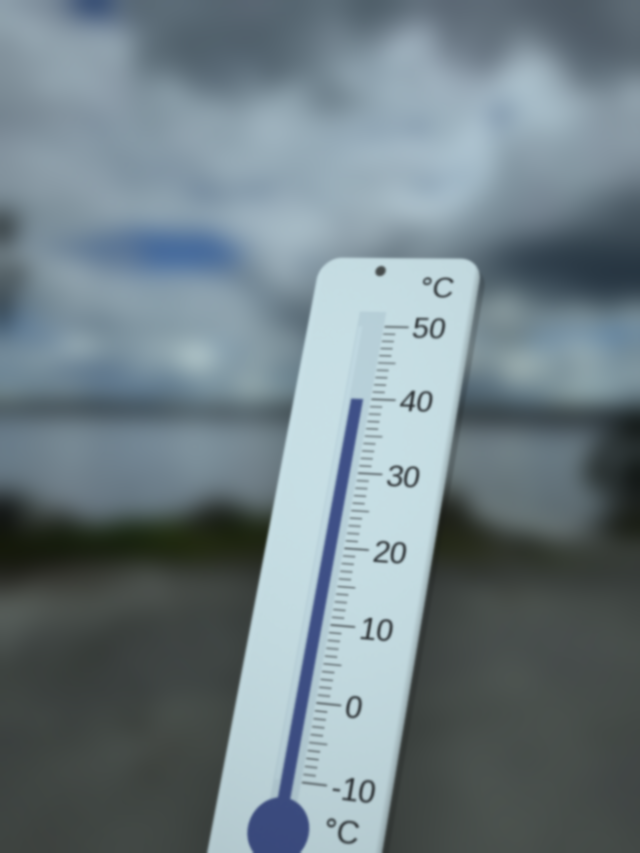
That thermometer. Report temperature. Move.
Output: 40 °C
